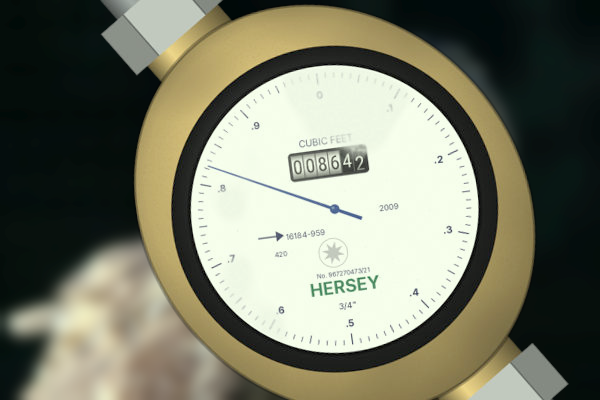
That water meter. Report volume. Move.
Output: 8641.82 ft³
